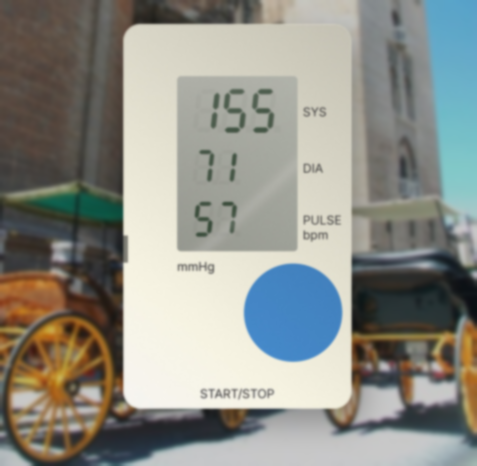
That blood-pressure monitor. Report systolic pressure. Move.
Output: 155 mmHg
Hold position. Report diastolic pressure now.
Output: 71 mmHg
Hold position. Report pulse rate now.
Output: 57 bpm
